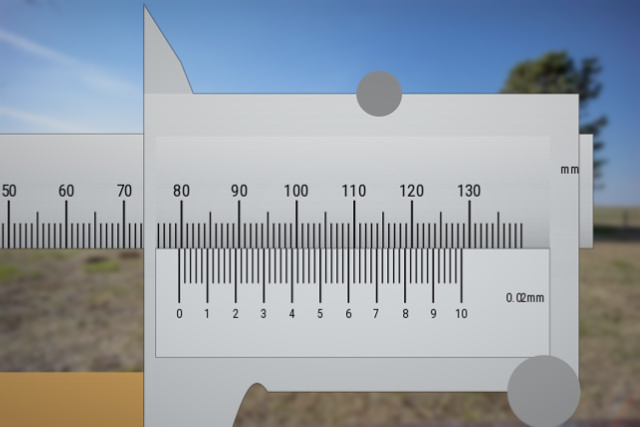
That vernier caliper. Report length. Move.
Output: 79.6 mm
